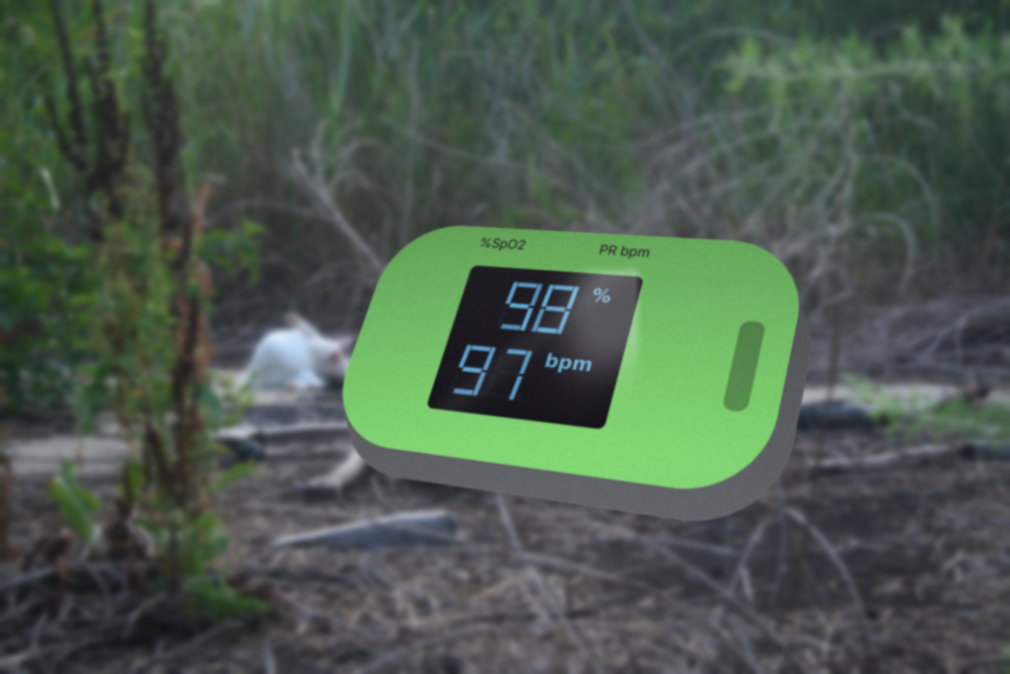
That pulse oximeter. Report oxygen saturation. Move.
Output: 98 %
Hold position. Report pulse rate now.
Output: 97 bpm
